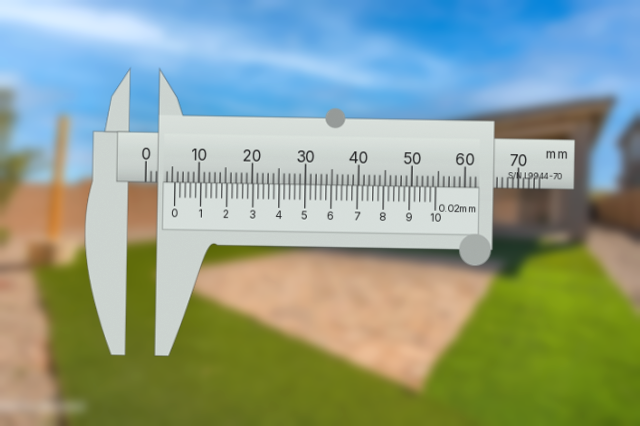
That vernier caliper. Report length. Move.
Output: 5.5 mm
